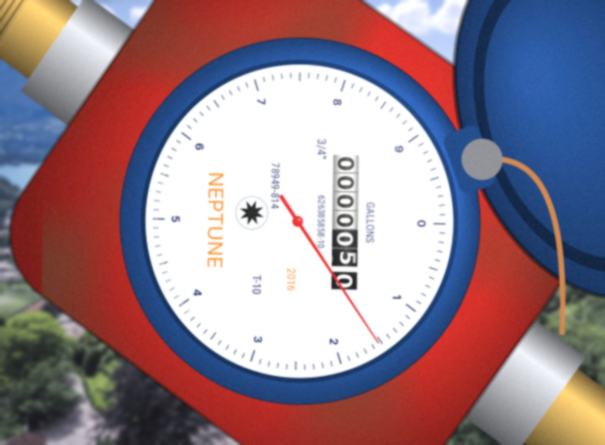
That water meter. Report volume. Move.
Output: 51.5 gal
